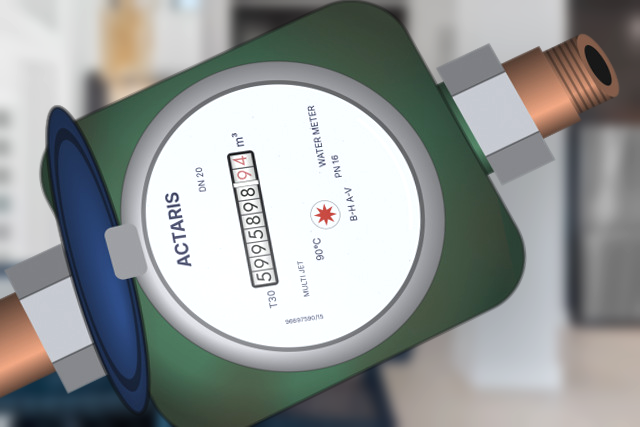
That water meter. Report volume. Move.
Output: 5995898.94 m³
